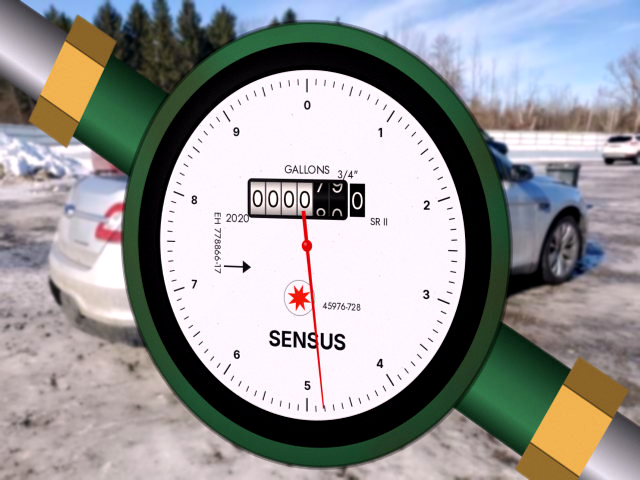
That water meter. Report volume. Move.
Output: 794.8 gal
